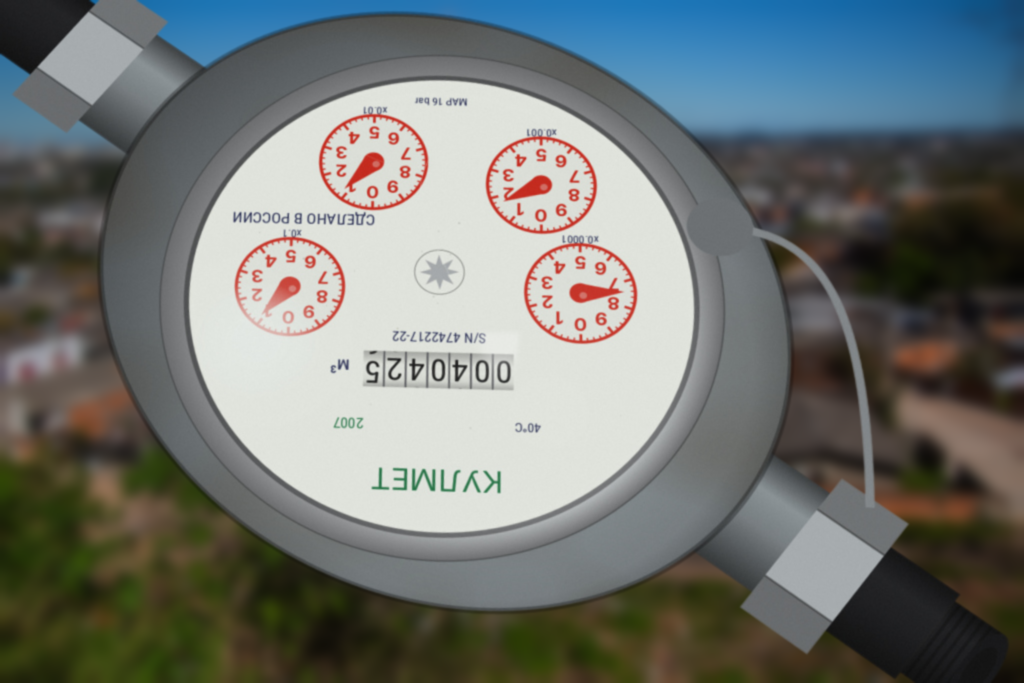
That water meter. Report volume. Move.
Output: 40425.1117 m³
